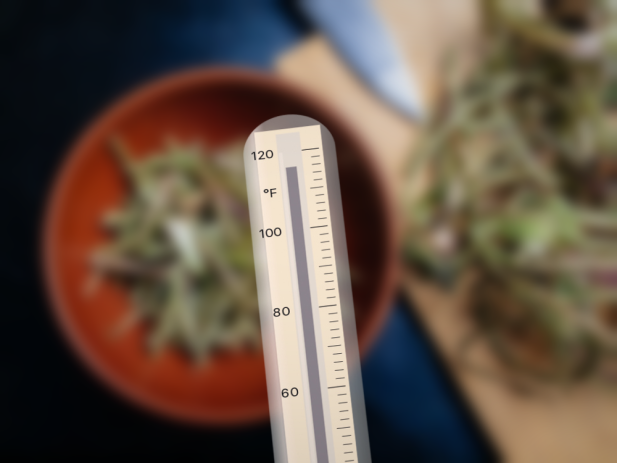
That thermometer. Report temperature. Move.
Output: 116 °F
